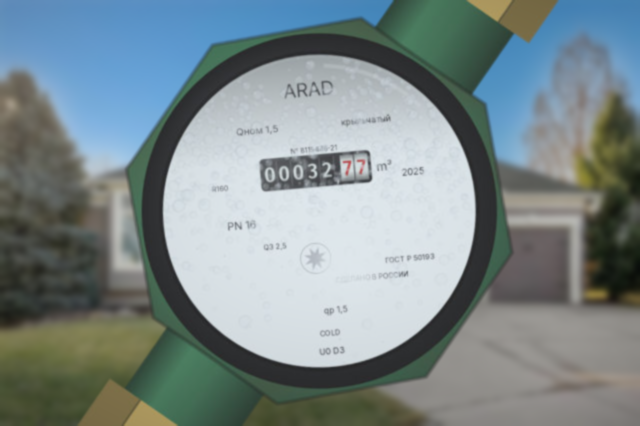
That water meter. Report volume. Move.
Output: 32.77 m³
